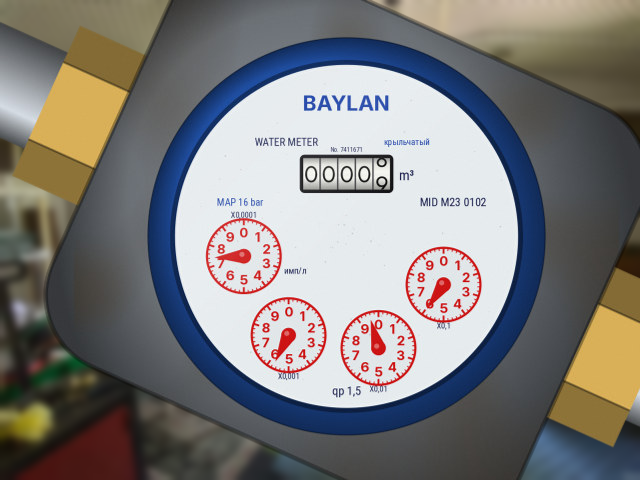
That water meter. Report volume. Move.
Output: 8.5957 m³
